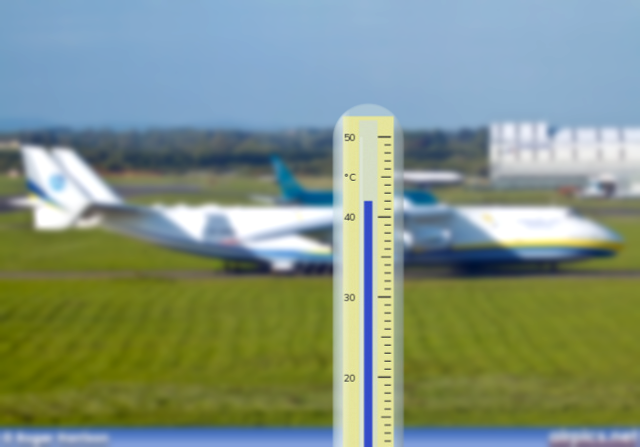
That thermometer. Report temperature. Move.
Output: 42 °C
